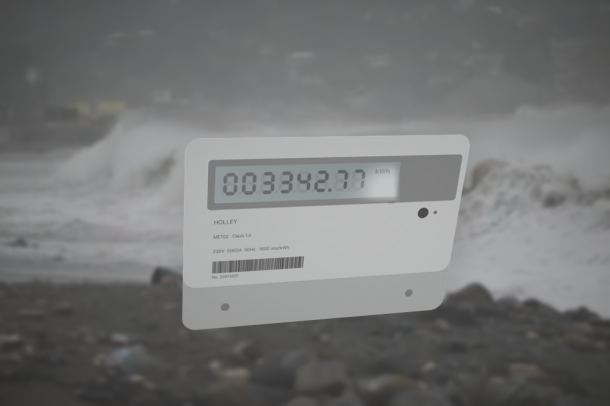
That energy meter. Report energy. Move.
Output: 3342.77 kWh
